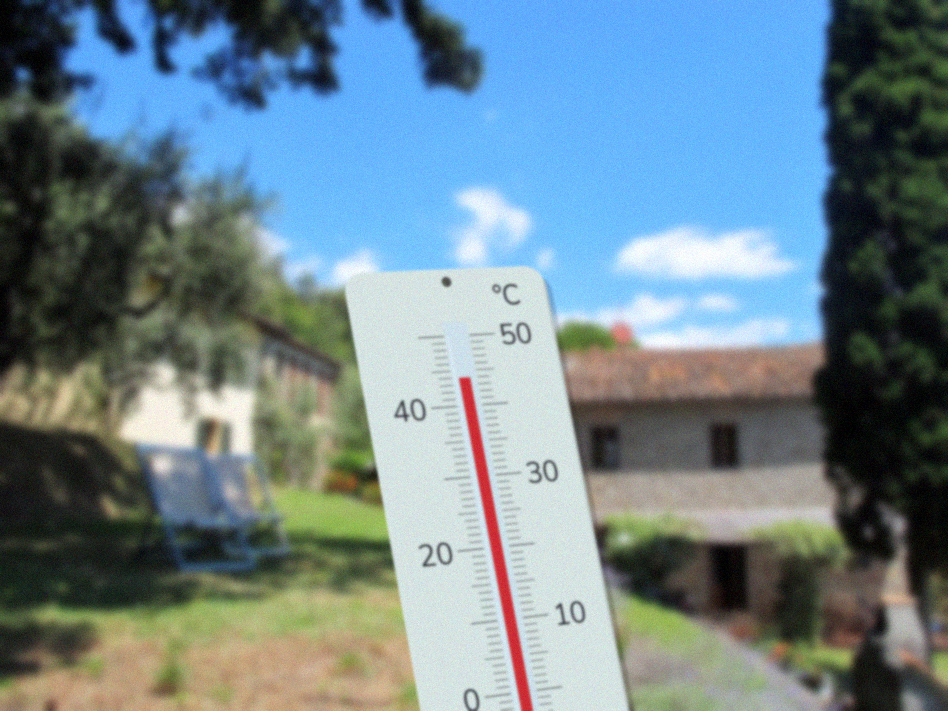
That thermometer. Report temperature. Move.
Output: 44 °C
